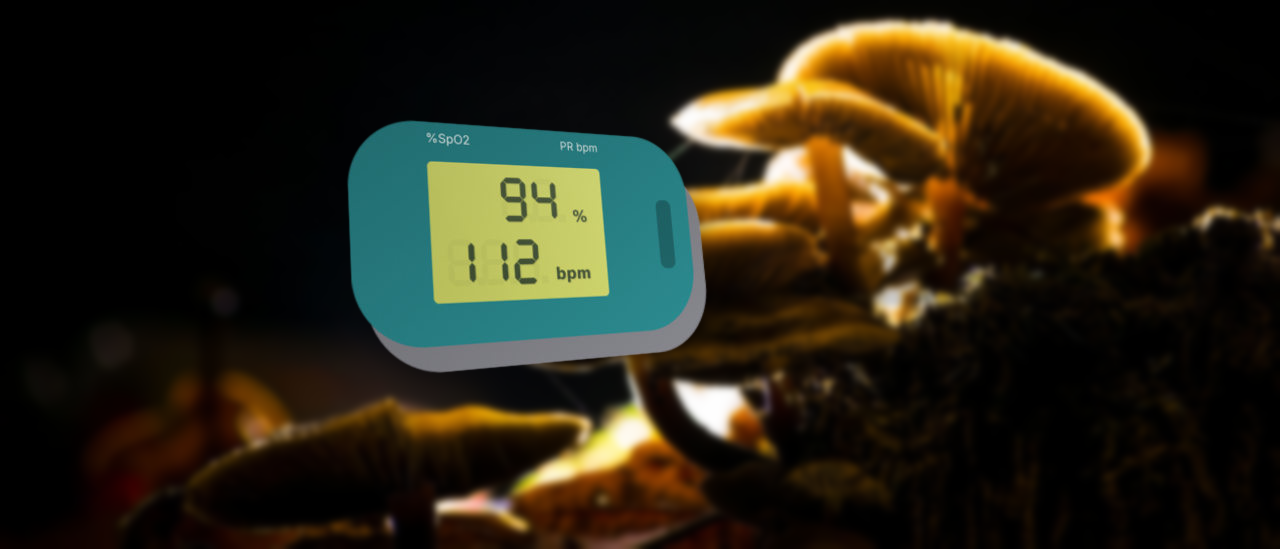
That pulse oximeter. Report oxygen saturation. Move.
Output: 94 %
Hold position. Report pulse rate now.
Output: 112 bpm
